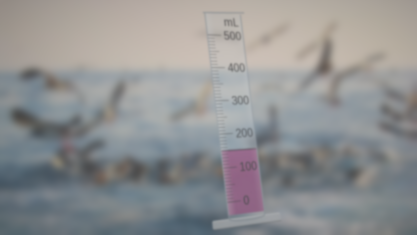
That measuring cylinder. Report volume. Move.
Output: 150 mL
